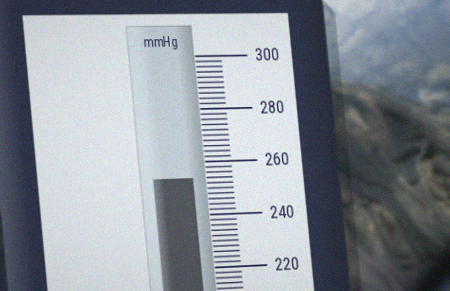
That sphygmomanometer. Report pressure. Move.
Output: 254 mmHg
